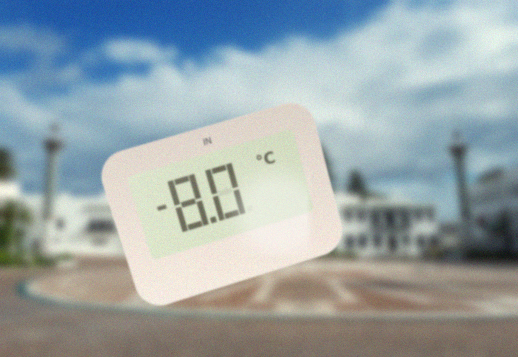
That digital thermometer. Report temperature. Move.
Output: -8.0 °C
